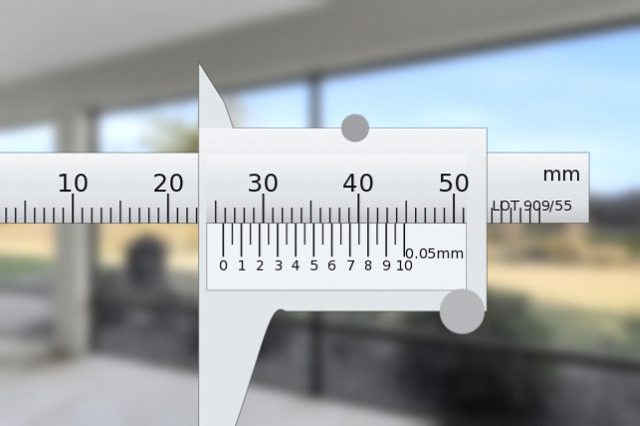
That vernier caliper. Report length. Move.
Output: 25.8 mm
